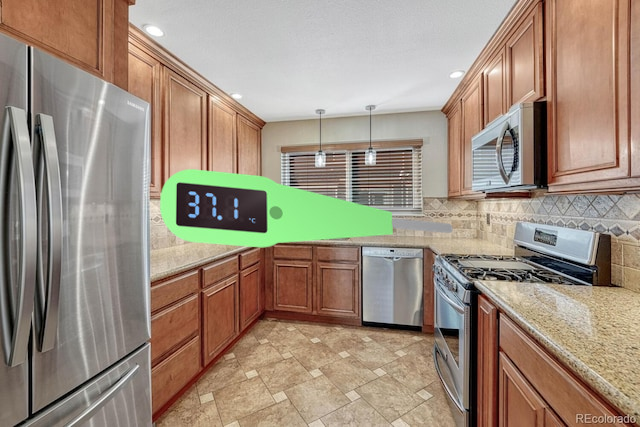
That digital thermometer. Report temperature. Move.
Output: 37.1 °C
